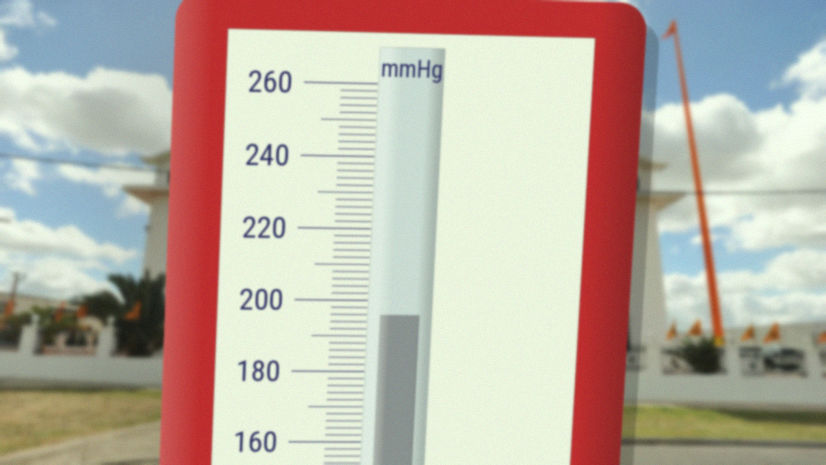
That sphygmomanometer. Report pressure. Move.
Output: 196 mmHg
